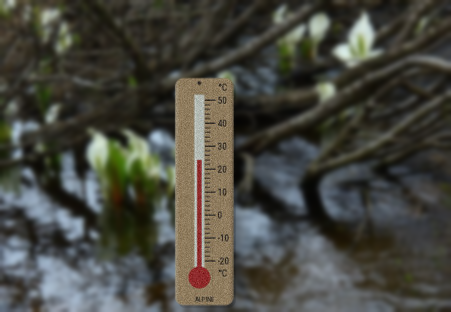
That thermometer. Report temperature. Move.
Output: 24 °C
